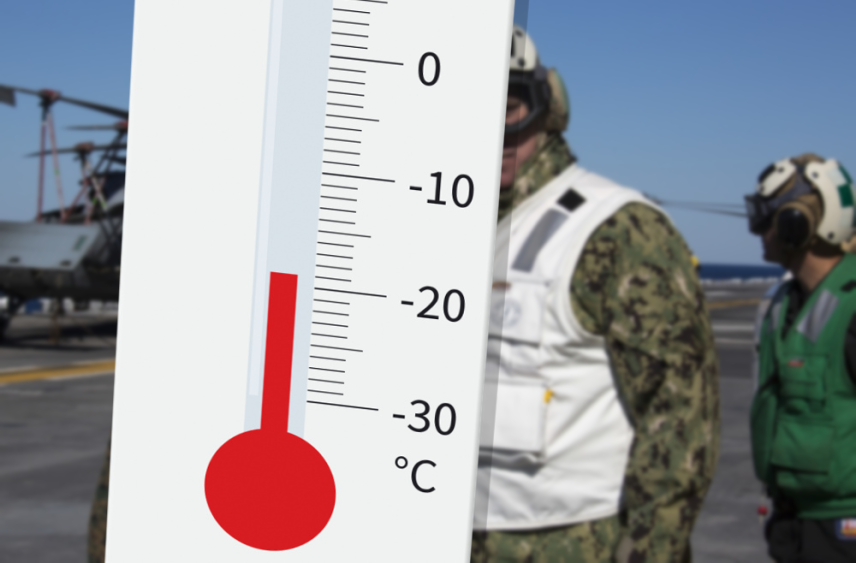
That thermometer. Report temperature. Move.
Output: -19 °C
